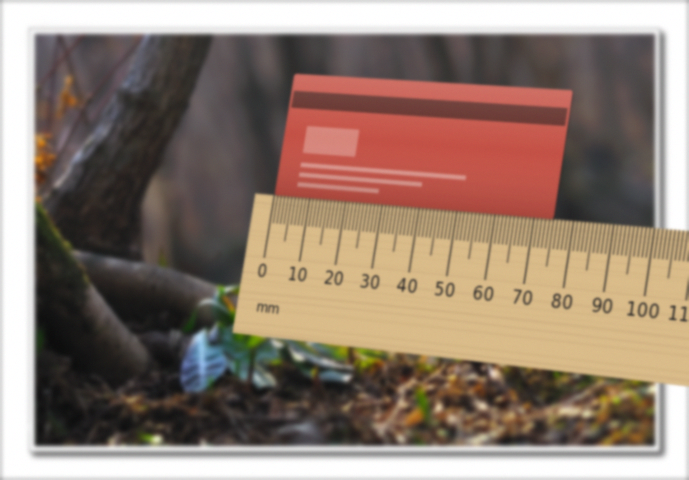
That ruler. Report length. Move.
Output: 75 mm
